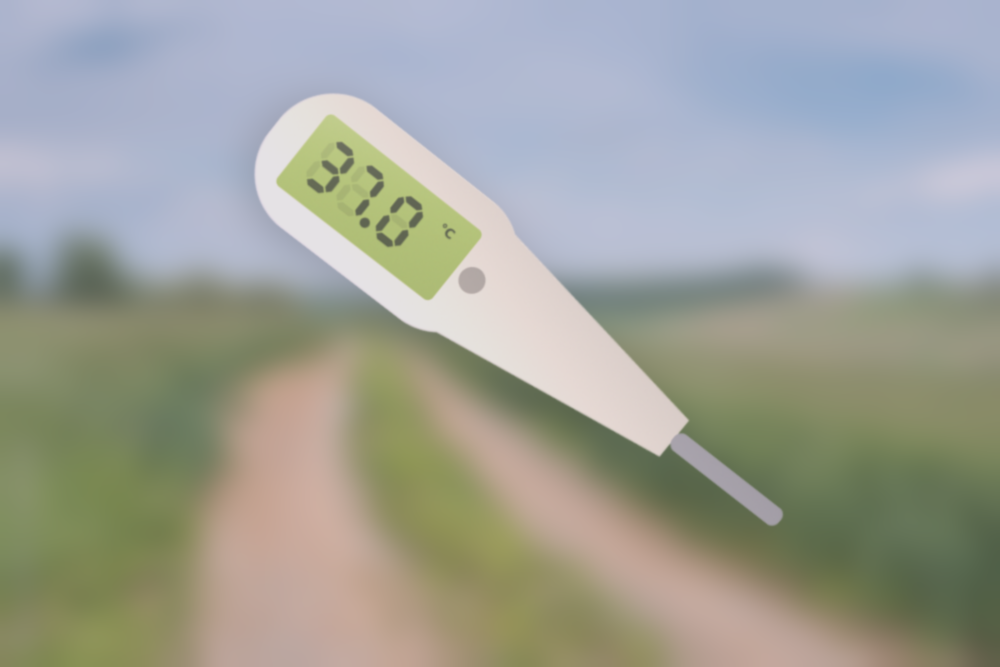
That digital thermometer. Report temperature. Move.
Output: 37.0 °C
